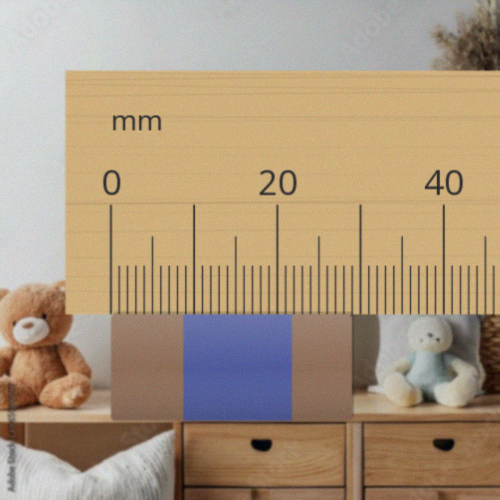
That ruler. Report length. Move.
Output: 29 mm
